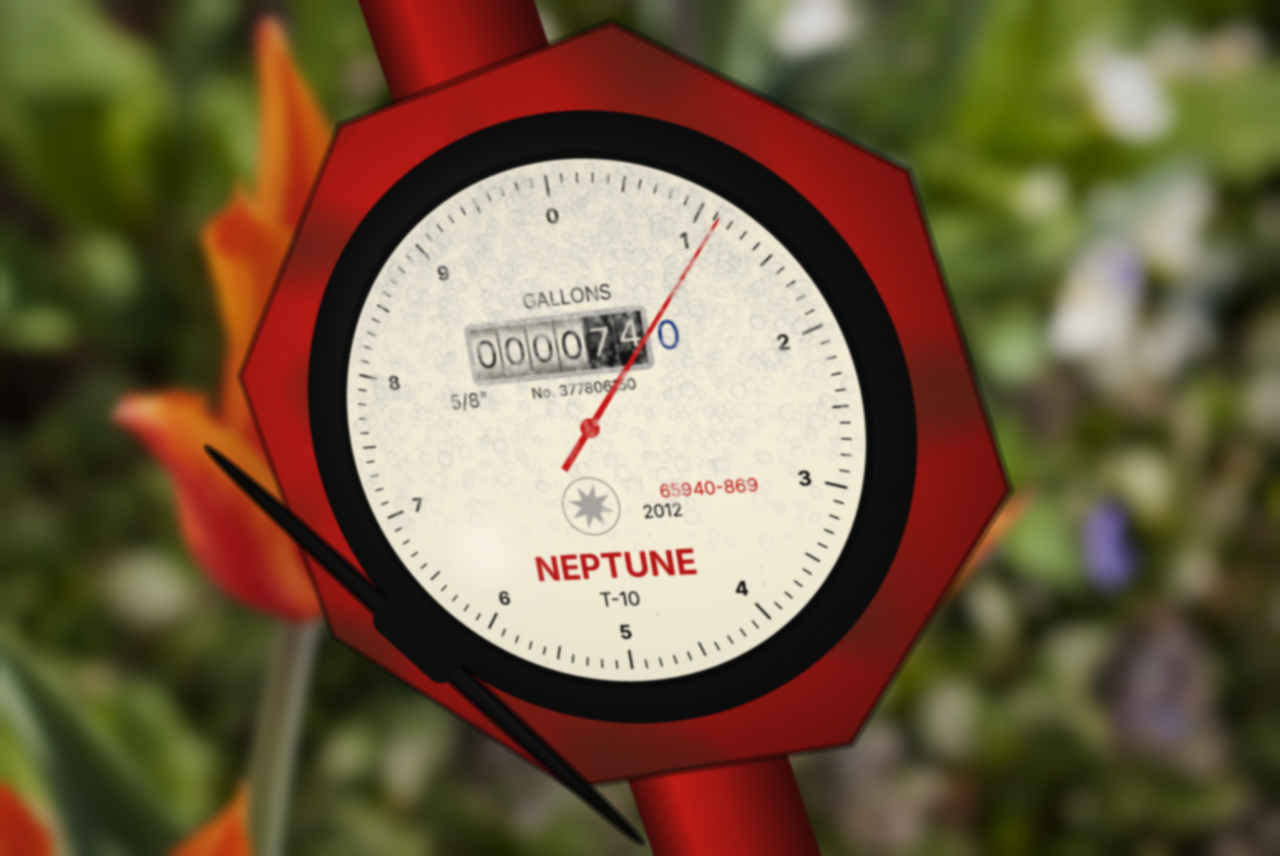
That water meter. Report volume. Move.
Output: 741.1 gal
